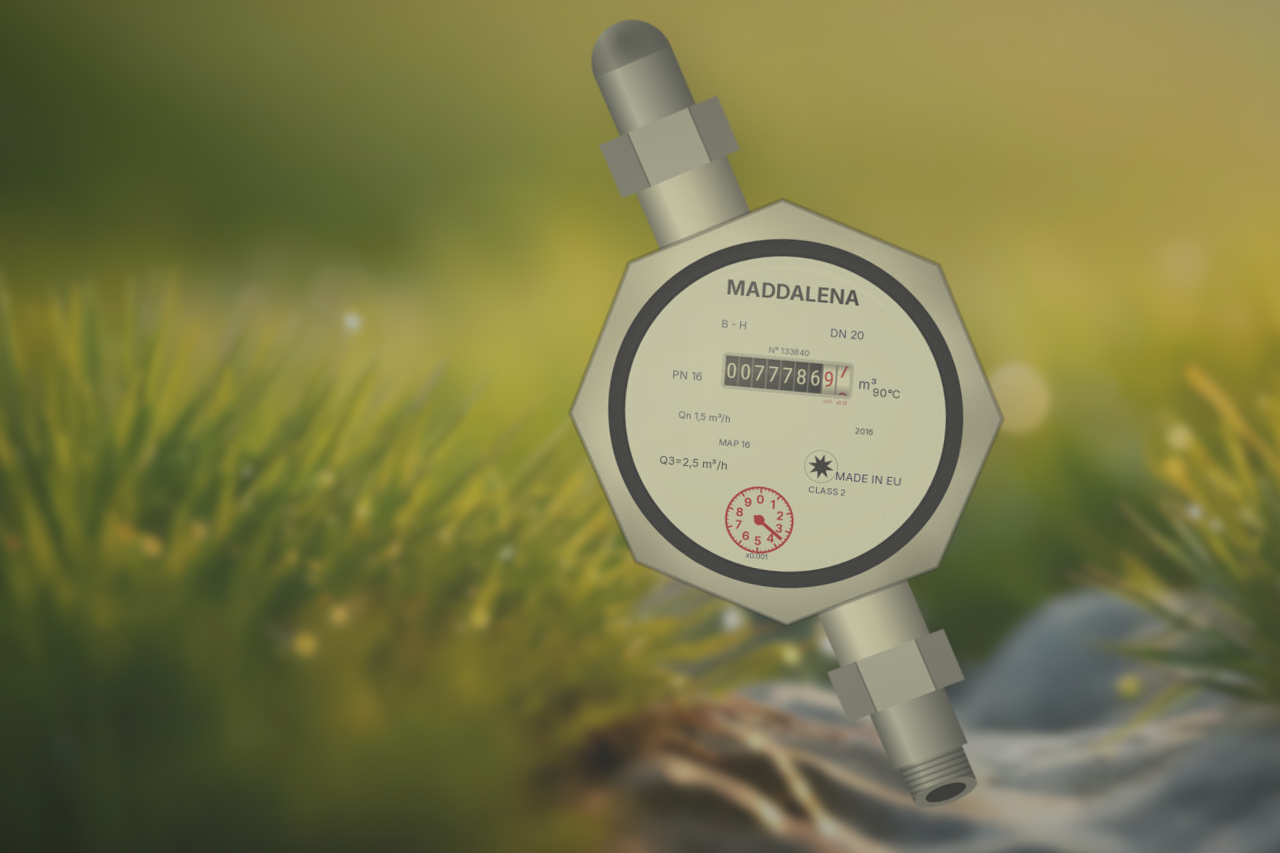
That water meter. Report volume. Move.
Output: 77786.973 m³
